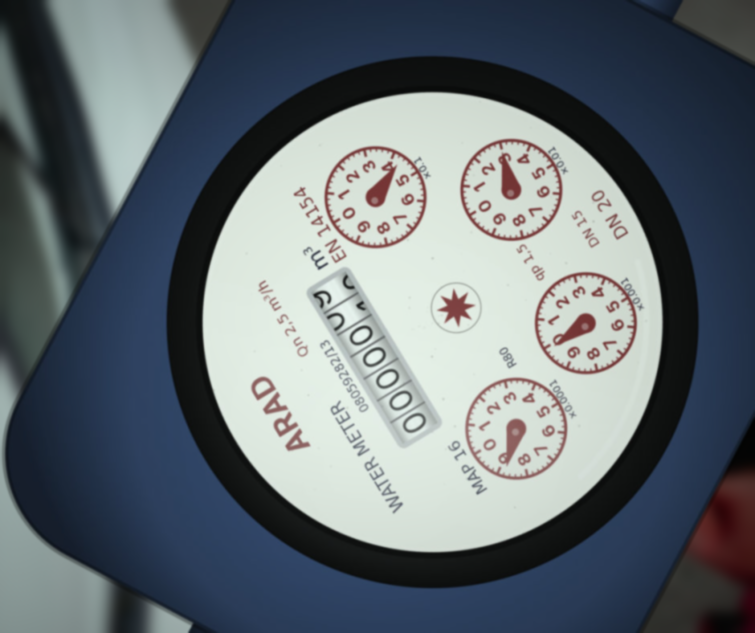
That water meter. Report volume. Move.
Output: 9.4298 m³
